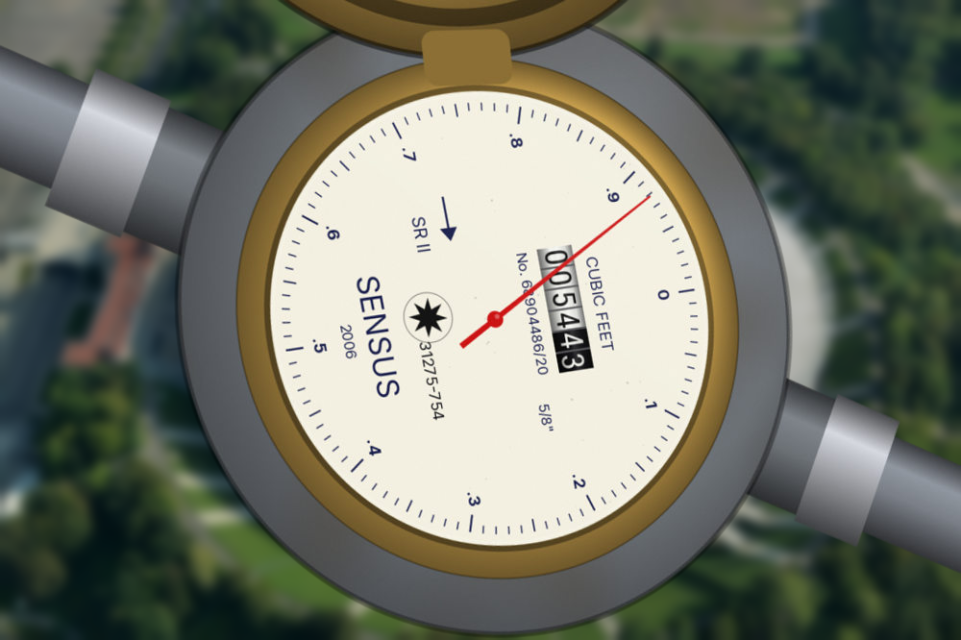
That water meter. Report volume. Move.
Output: 5442.92 ft³
